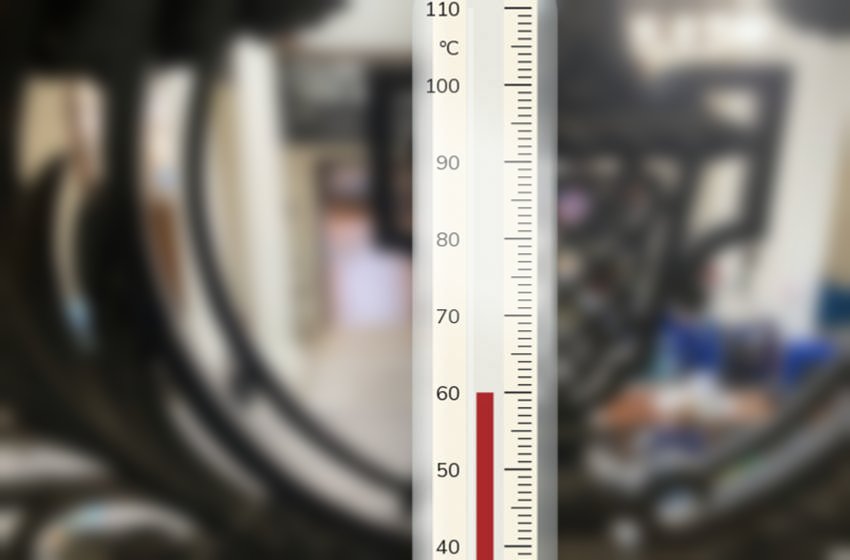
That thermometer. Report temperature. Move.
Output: 60 °C
